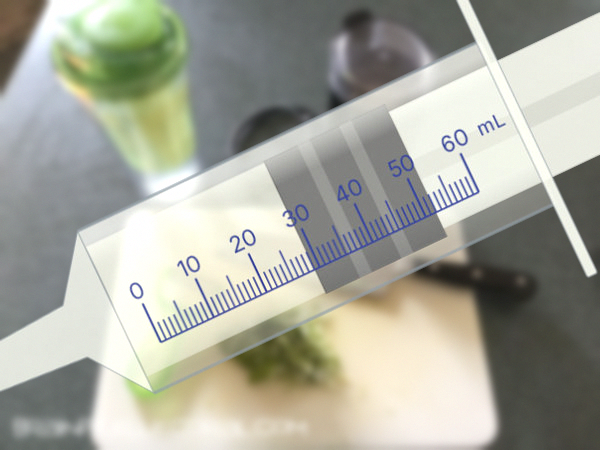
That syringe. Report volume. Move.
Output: 29 mL
